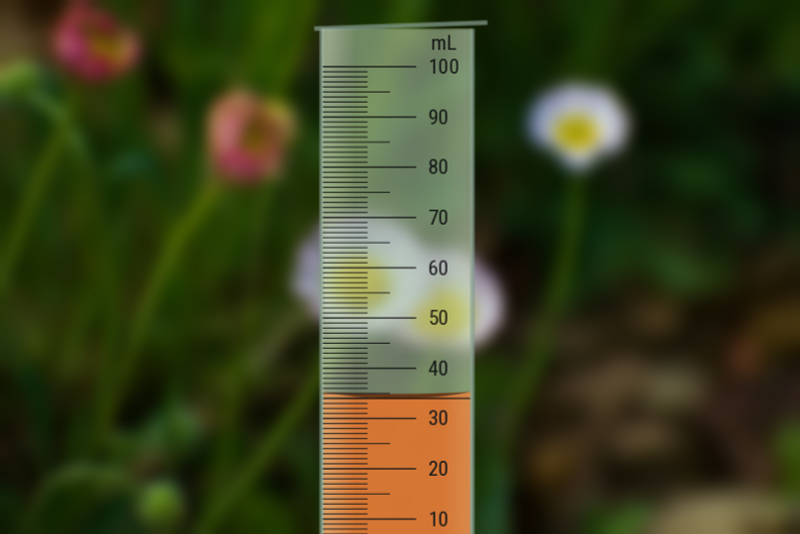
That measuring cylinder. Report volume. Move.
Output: 34 mL
